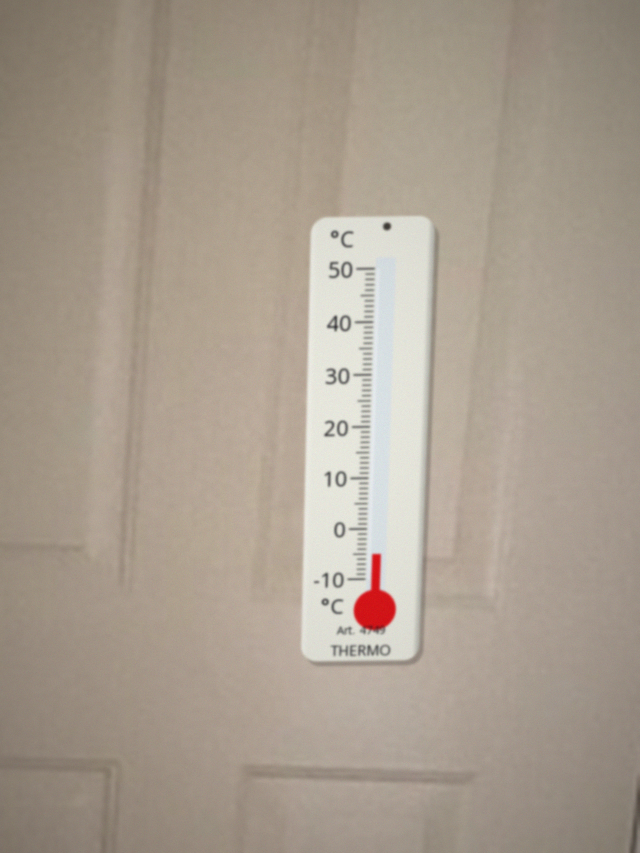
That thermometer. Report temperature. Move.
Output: -5 °C
